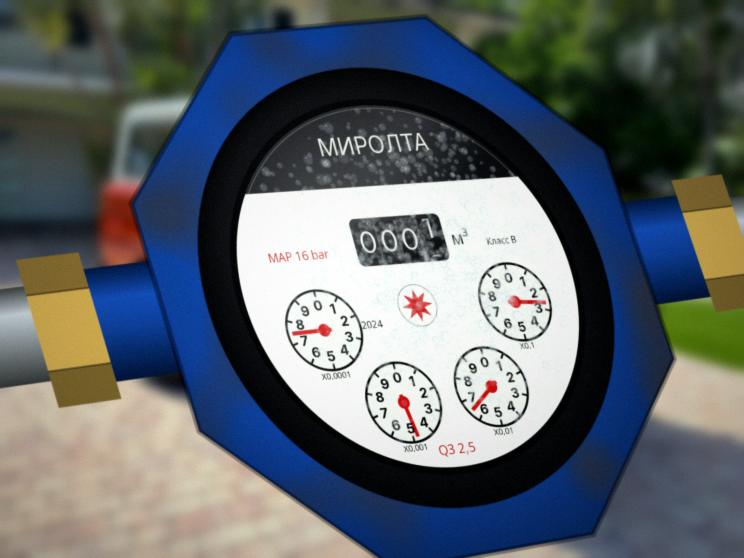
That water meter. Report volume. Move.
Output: 1.2647 m³
